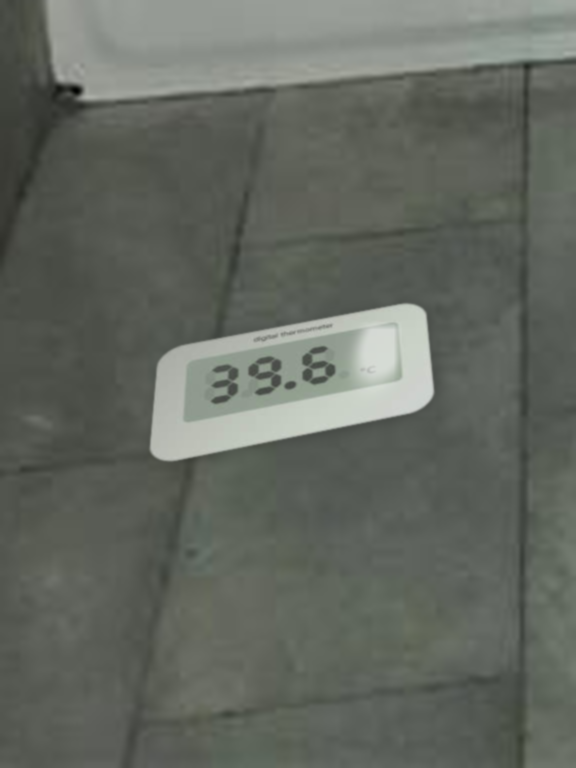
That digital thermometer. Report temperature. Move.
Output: 39.6 °C
